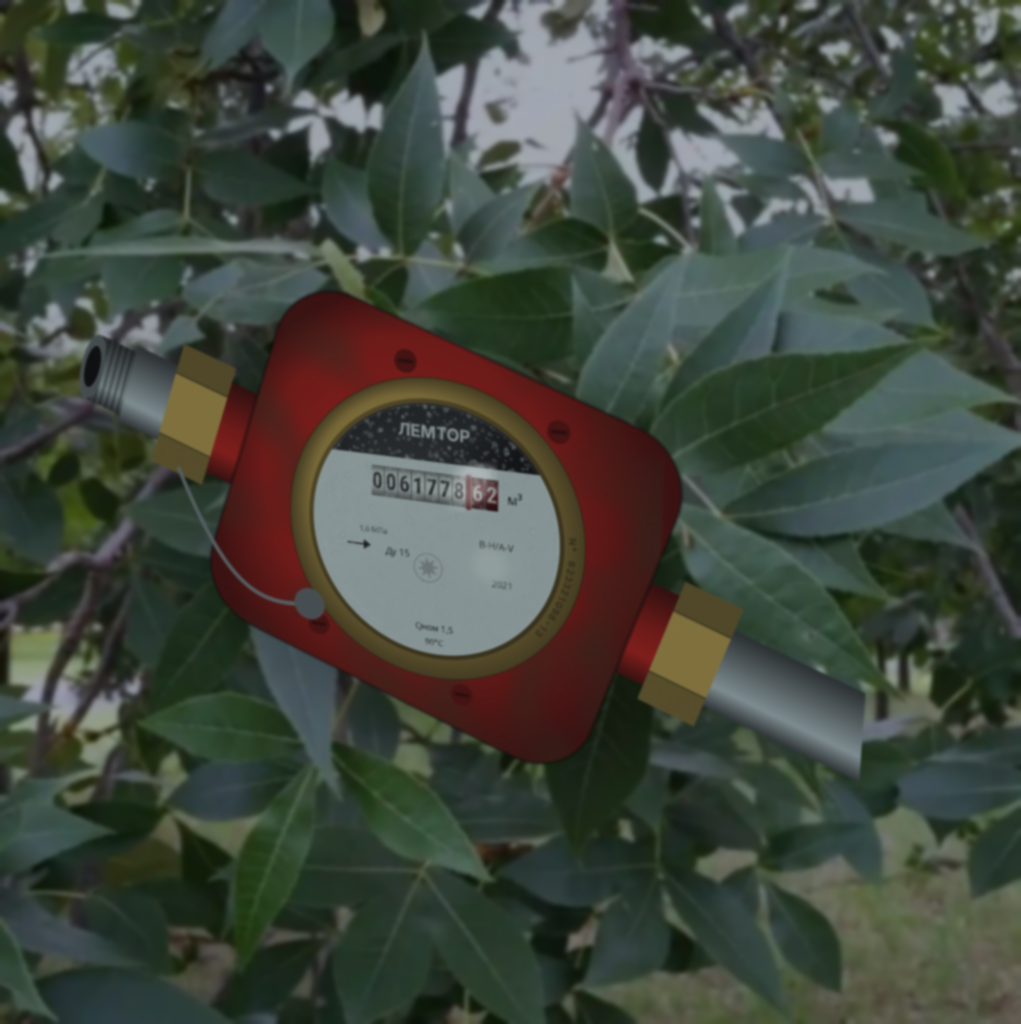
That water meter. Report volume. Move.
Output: 61778.62 m³
